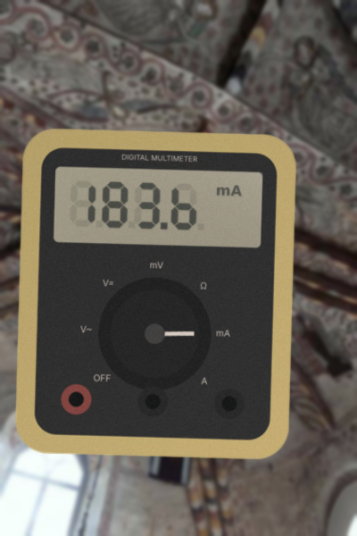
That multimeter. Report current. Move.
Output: 183.6 mA
